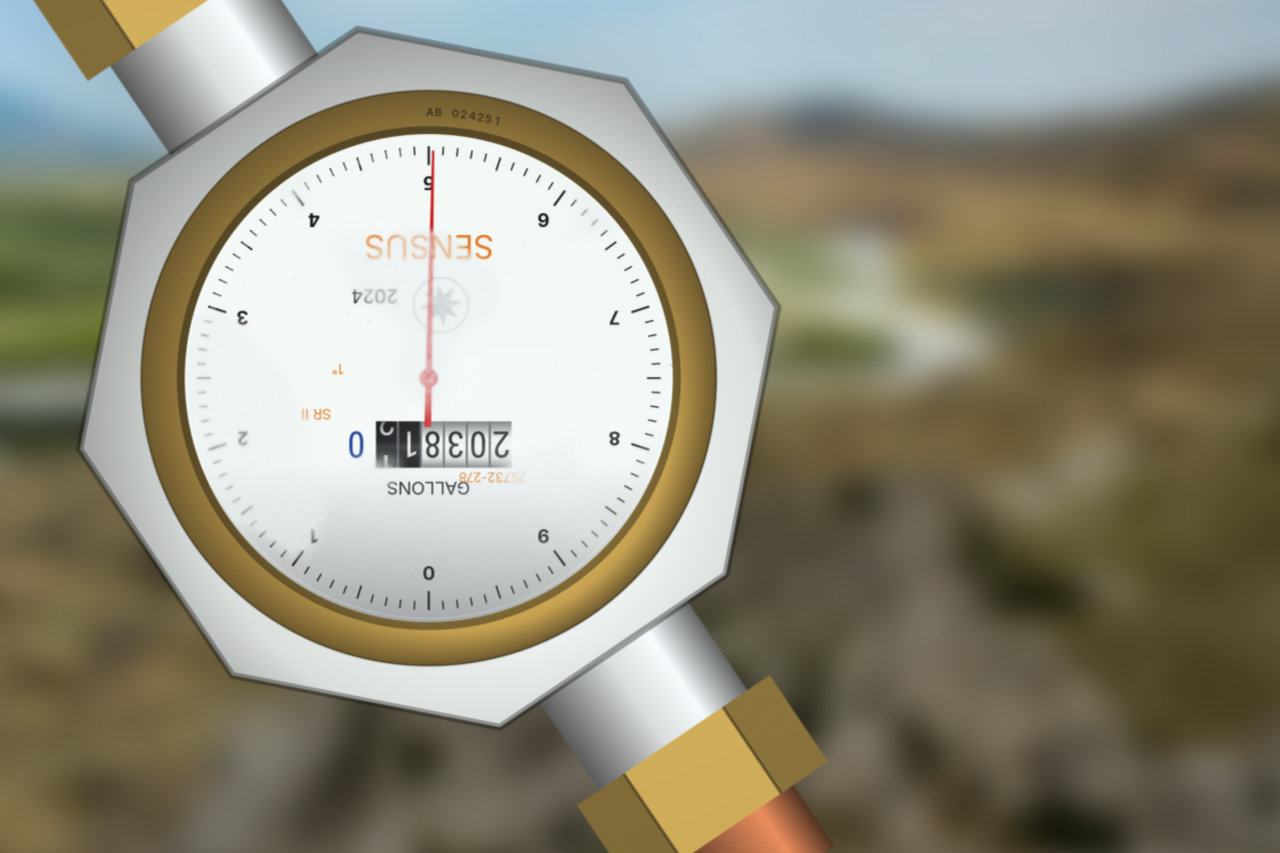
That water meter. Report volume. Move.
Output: 2038115.0 gal
